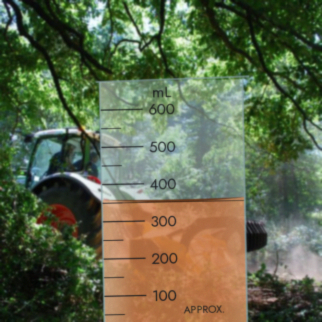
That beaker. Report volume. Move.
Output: 350 mL
